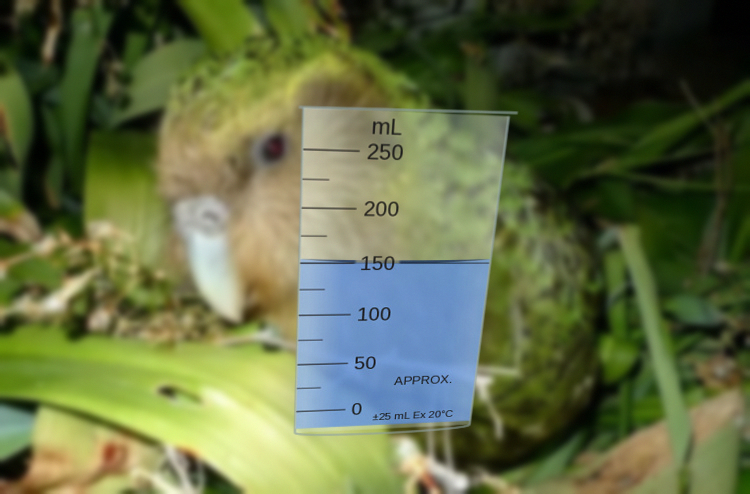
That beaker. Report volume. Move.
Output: 150 mL
